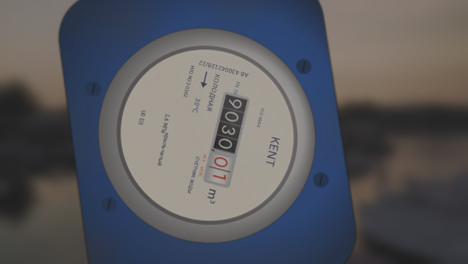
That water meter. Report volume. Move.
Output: 9030.01 m³
